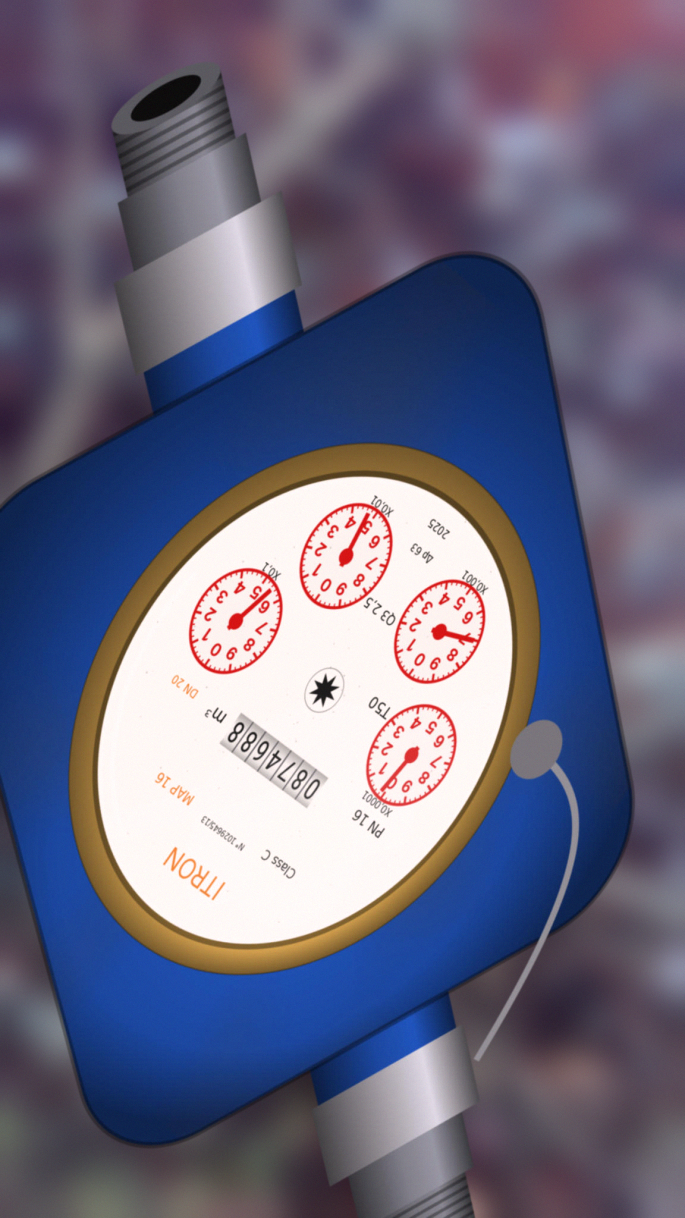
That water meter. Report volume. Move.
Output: 874688.5470 m³
